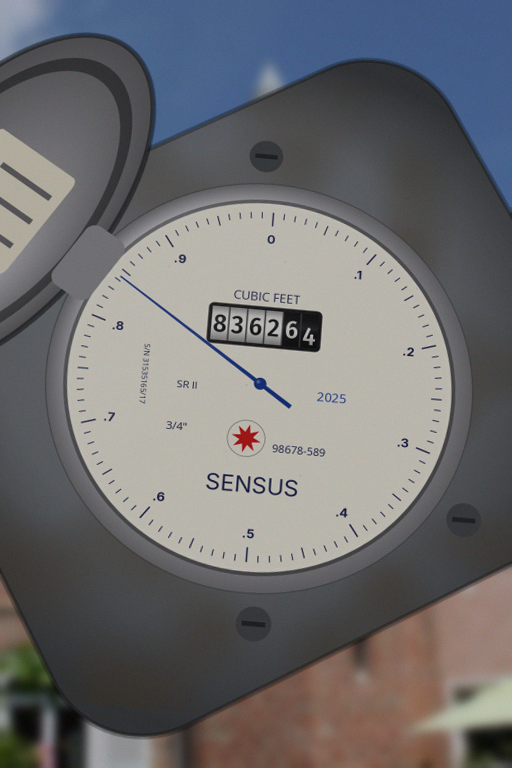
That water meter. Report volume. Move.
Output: 836263.84 ft³
